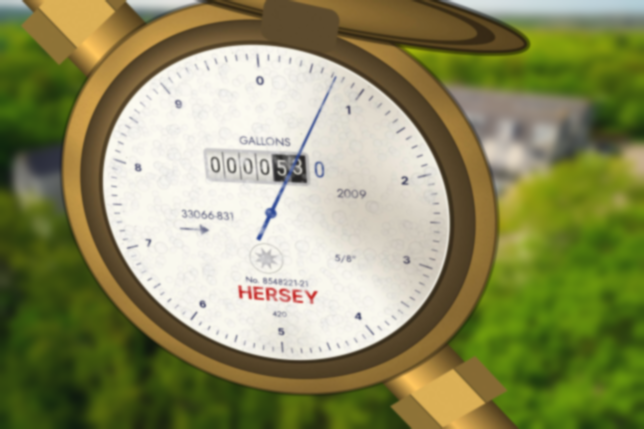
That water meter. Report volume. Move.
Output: 530.7 gal
